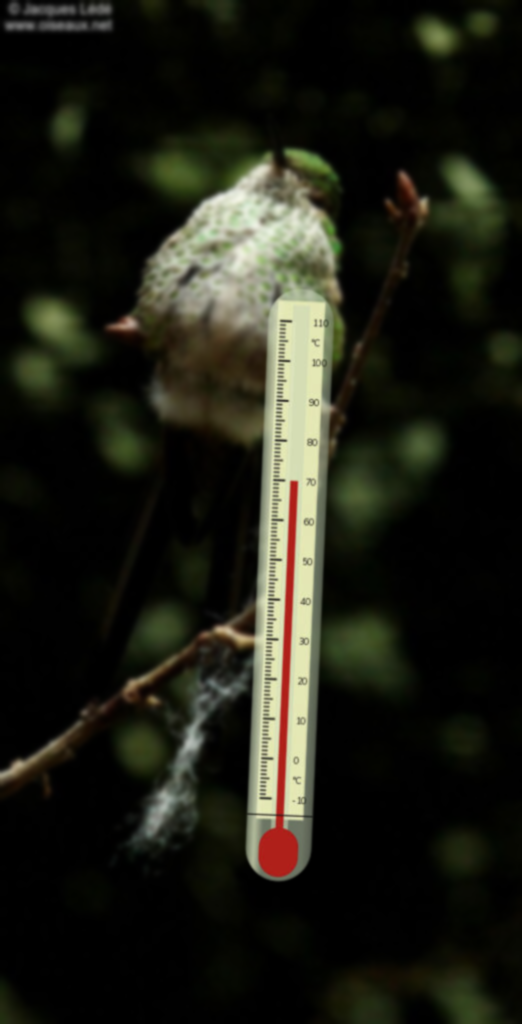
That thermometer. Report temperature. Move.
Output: 70 °C
